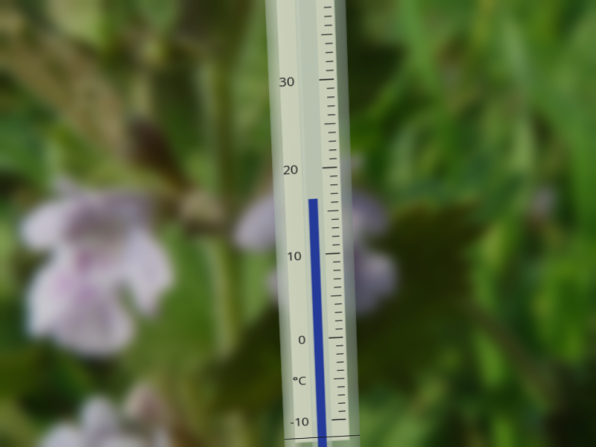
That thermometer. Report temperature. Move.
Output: 16.5 °C
